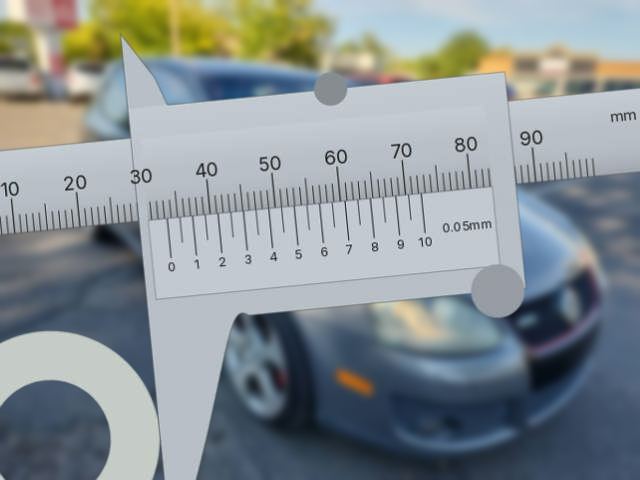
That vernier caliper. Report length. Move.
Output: 33.4 mm
